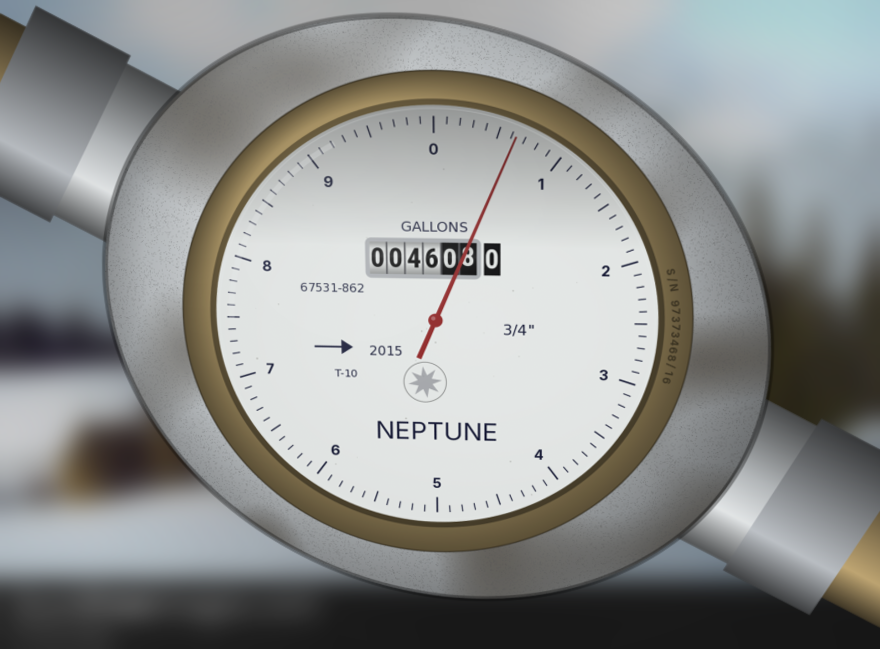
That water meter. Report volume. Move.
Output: 46080.6 gal
